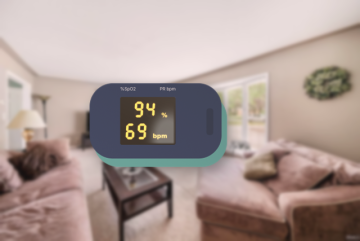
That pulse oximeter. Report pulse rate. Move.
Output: 69 bpm
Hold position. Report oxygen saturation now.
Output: 94 %
